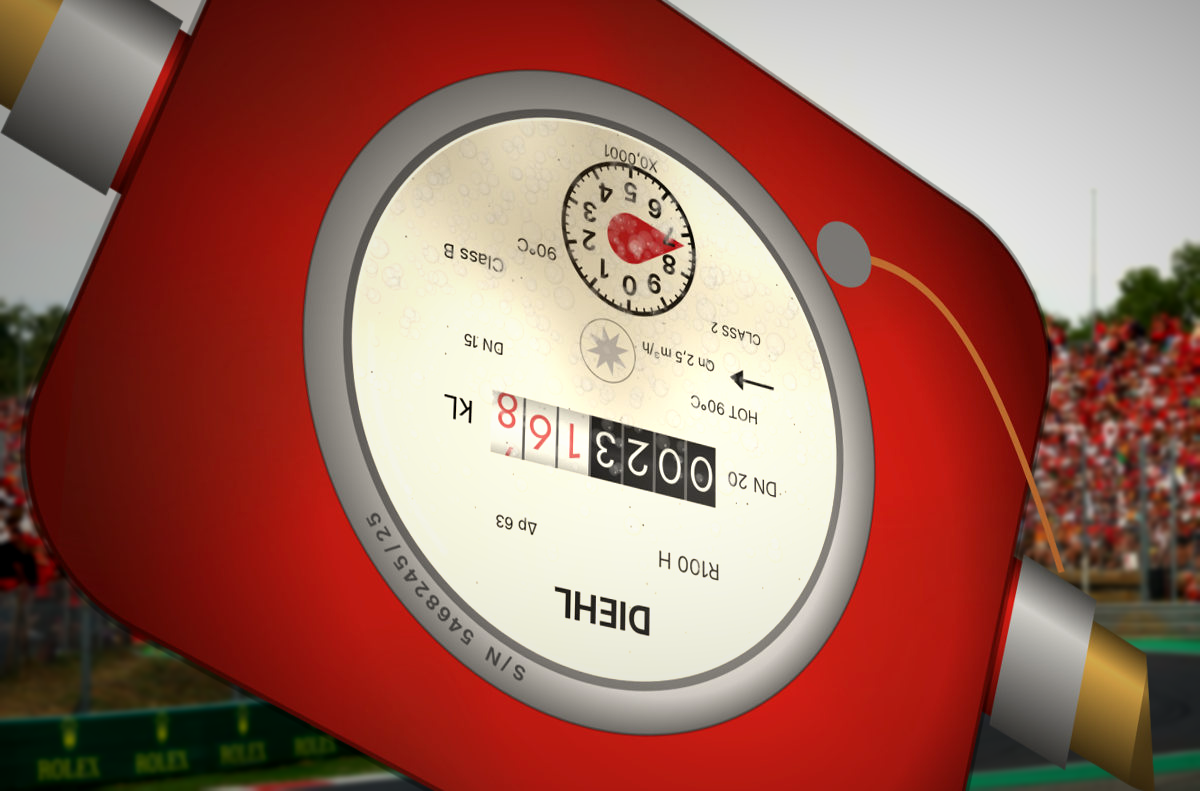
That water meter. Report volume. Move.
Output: 23.1677 kL
